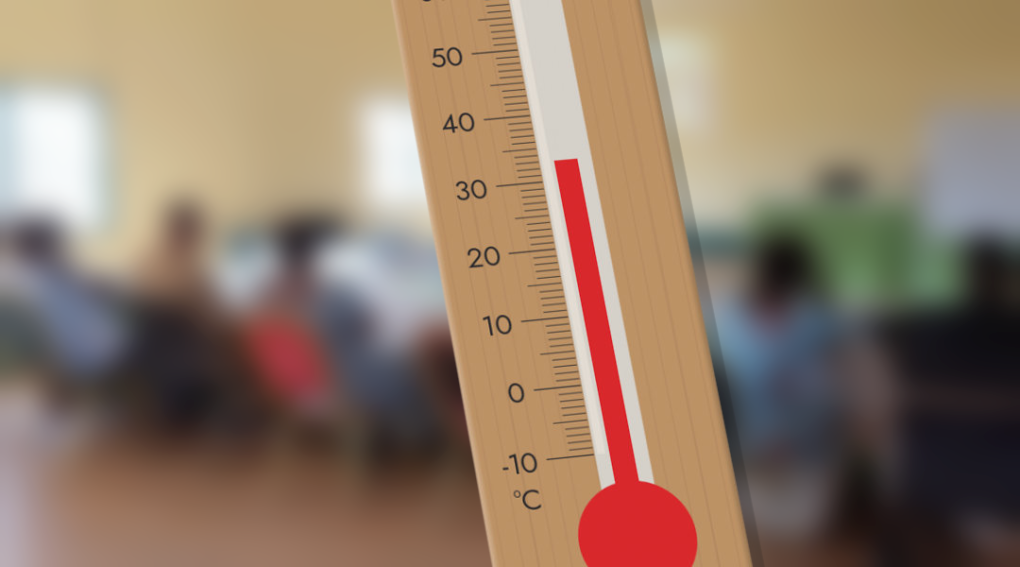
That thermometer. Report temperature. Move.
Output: 33 °C
